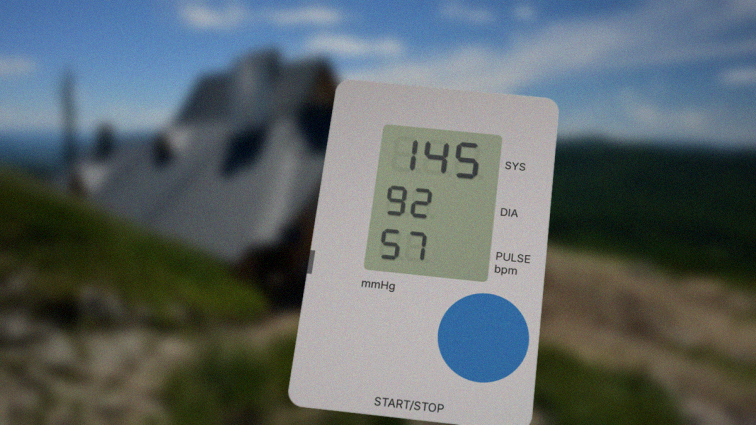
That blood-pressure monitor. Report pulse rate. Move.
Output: 57 bpm
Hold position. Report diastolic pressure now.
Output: 92 mmHg
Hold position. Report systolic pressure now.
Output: 145 mmHg
